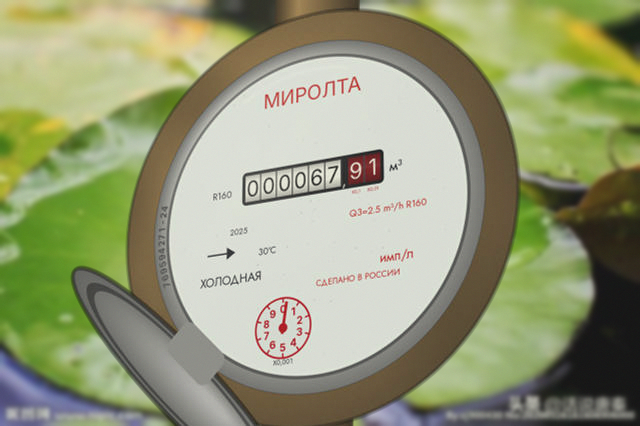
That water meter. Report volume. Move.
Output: 67.910 m³
